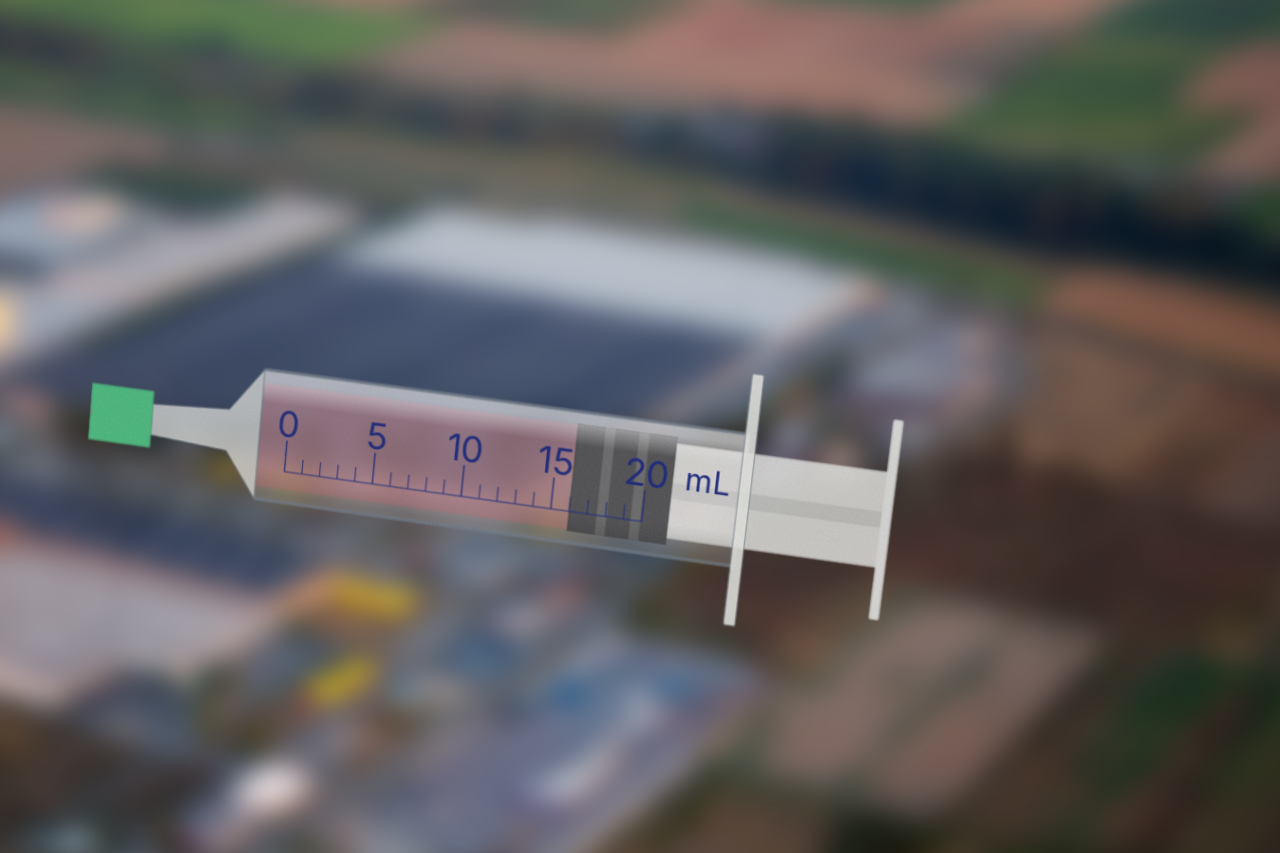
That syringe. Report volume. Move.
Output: 16 mL
